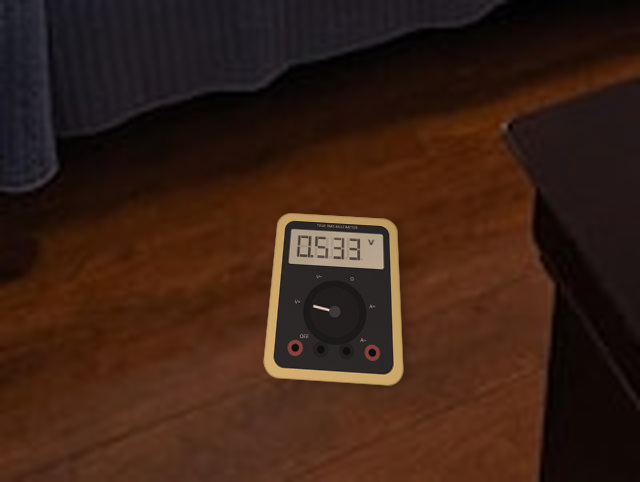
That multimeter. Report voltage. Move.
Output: 0.533 V
